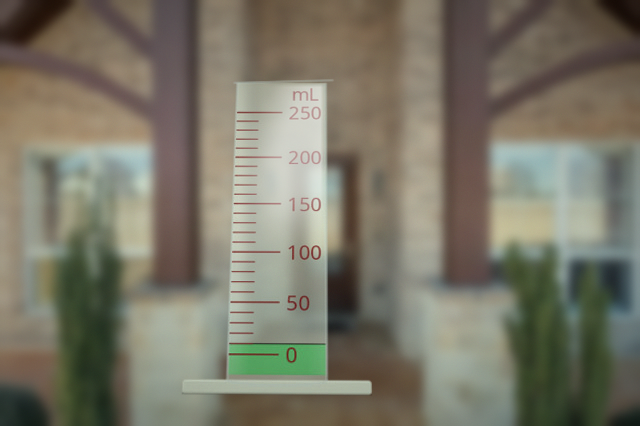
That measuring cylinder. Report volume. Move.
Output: 10 mL
